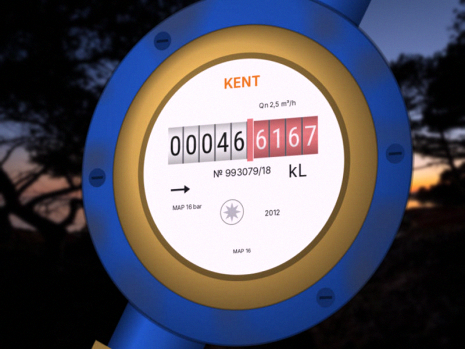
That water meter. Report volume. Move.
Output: 46.6167 kL
